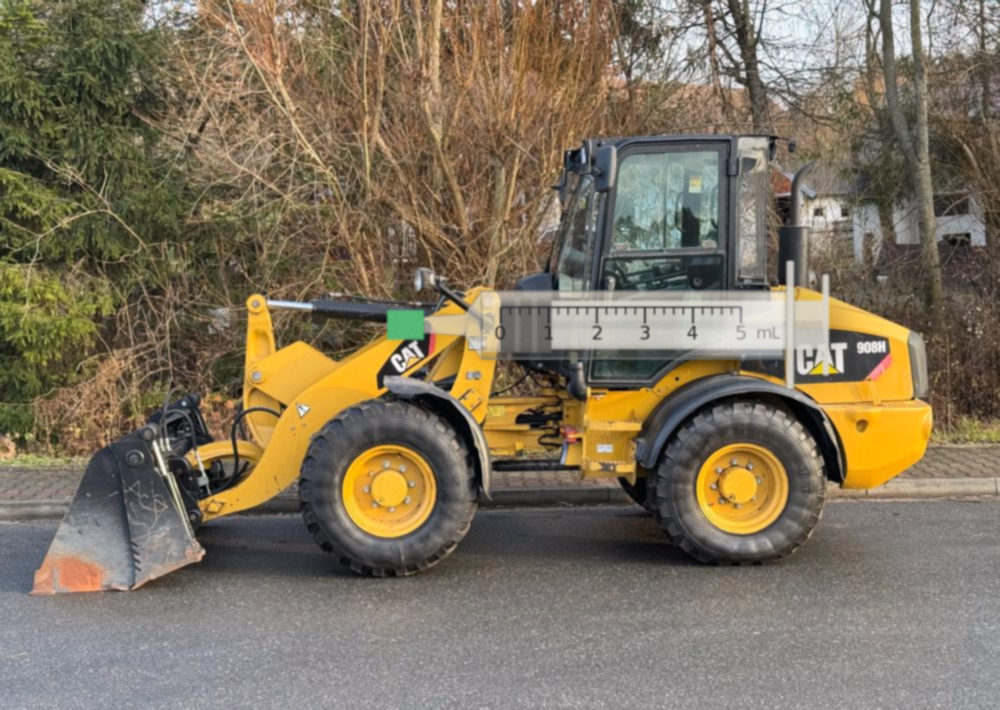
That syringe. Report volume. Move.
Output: 0 mL
